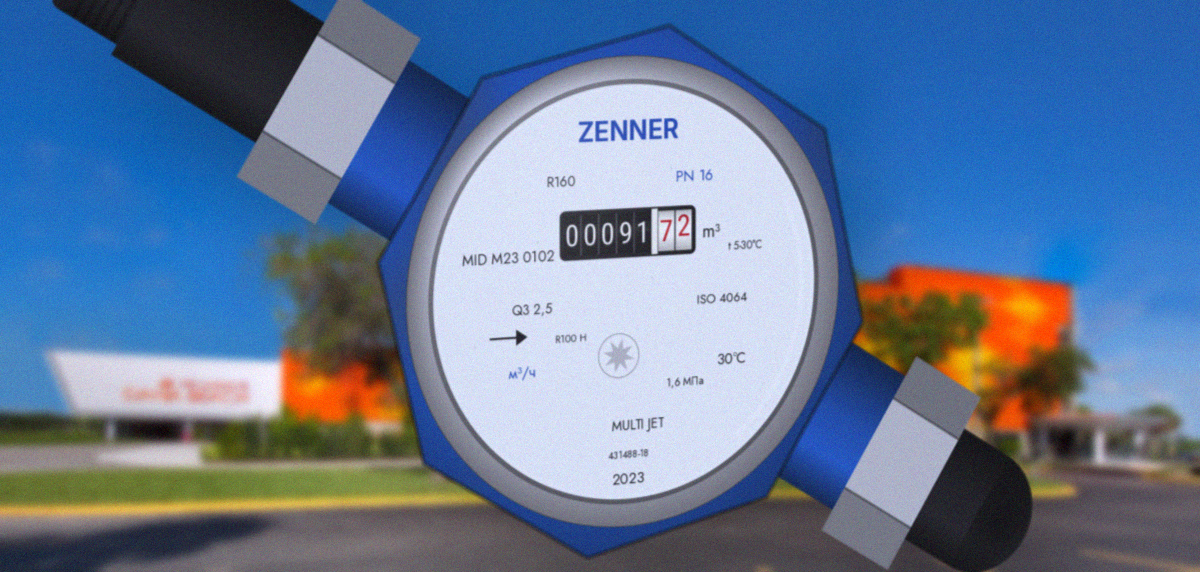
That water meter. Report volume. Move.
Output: 91.72 m³
